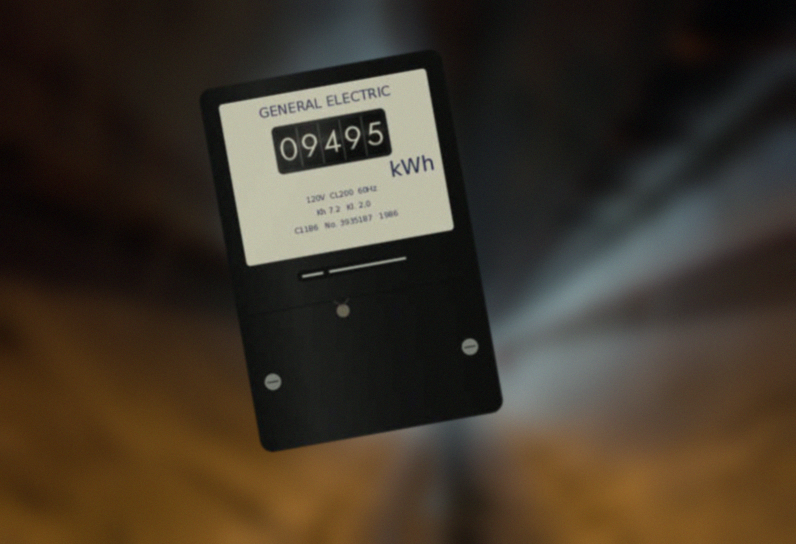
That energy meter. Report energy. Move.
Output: 9495 kWh
